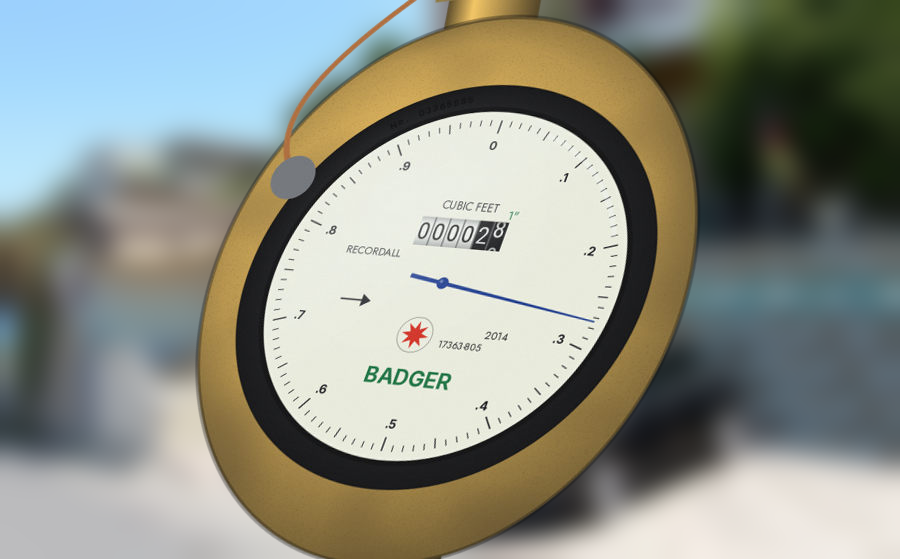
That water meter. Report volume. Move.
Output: 28.27 ft³
